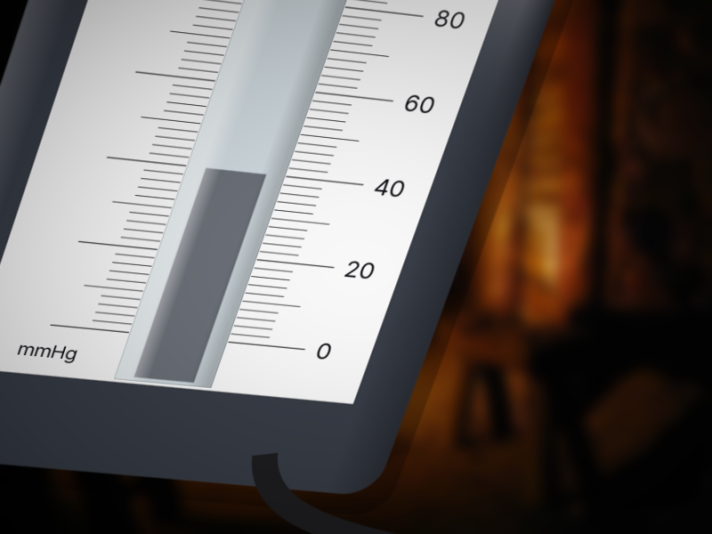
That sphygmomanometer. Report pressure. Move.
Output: 40 mmHg
